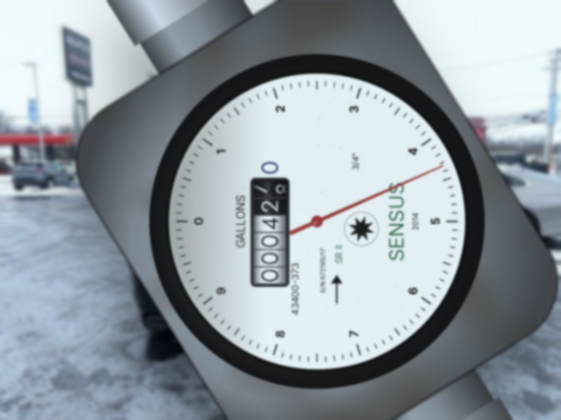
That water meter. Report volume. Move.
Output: 4274.3 gal
